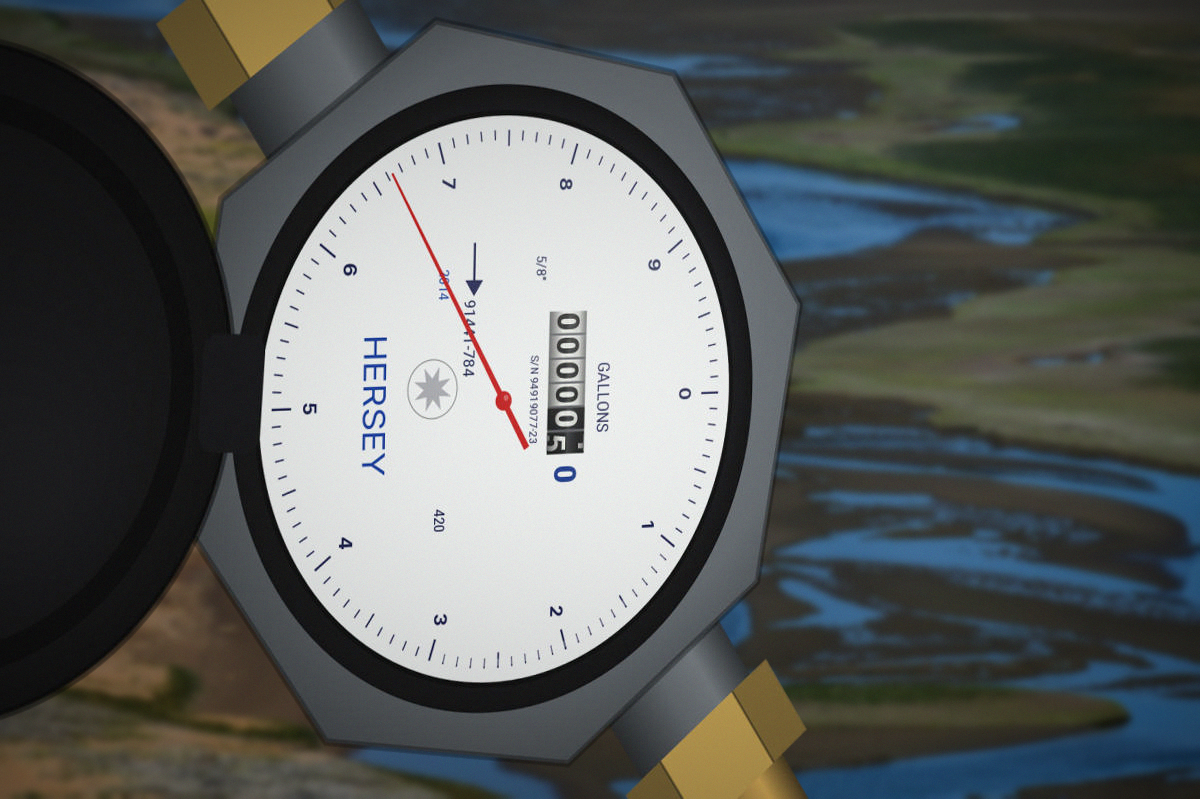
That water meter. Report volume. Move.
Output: 46.6 gal
